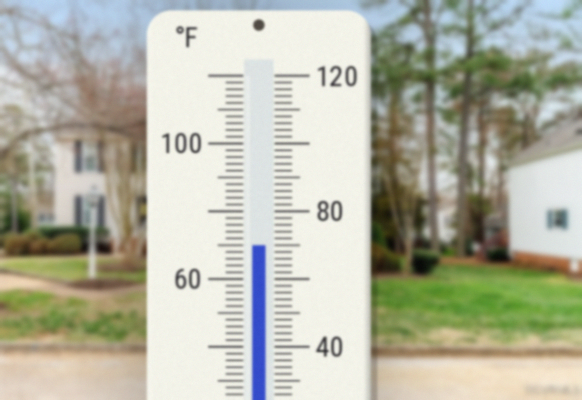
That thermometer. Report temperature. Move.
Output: 70 °F
